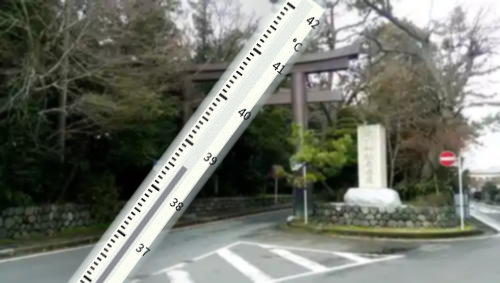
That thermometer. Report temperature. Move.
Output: 38.6 °C
